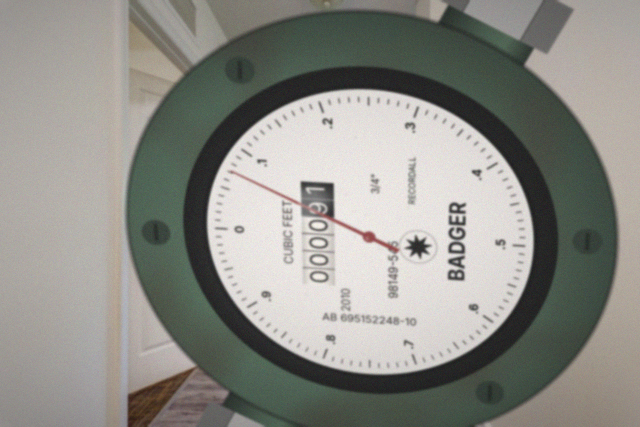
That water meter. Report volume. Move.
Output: 91.07 ft³
